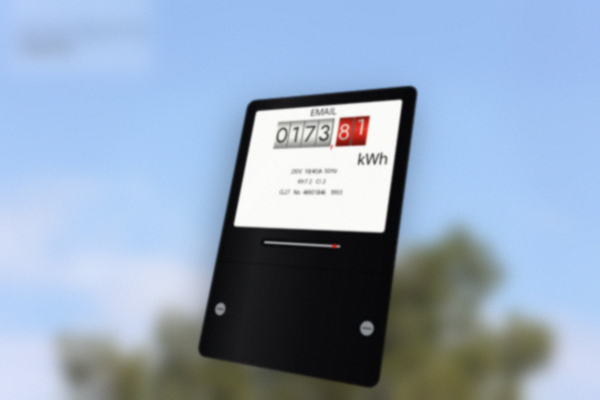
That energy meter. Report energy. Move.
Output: 173.81 kWh
